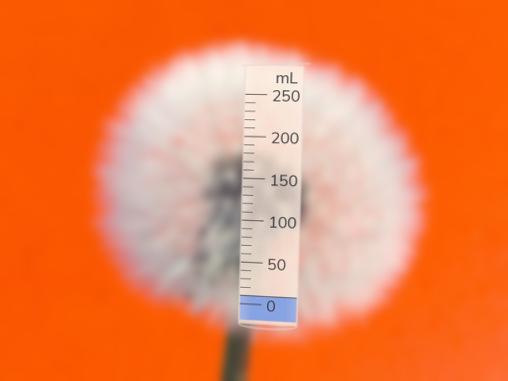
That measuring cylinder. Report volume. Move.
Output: 10 mL
